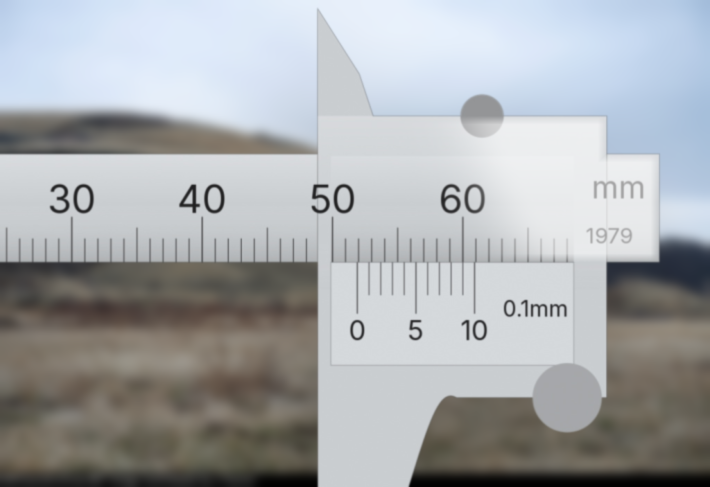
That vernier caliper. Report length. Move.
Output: 51.9 mm
